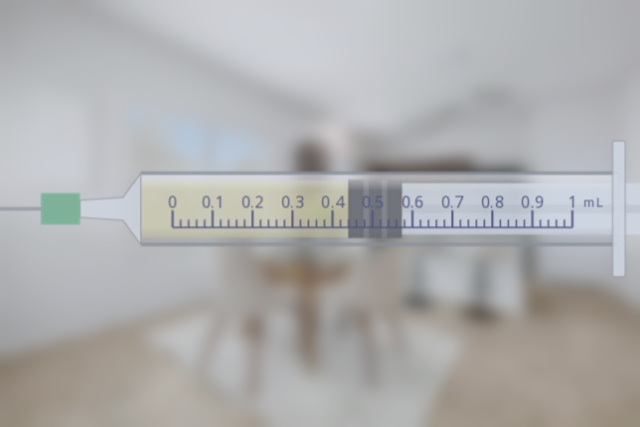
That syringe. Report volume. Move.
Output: 0.44 mL
